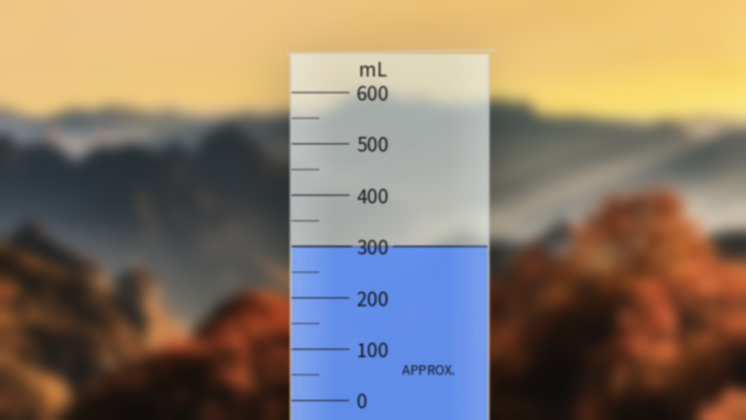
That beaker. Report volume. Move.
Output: 300 mL
